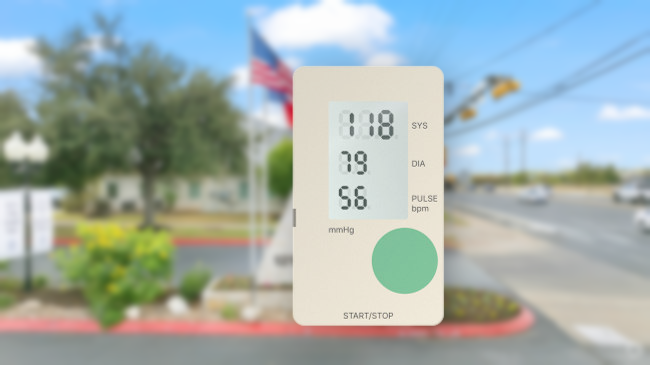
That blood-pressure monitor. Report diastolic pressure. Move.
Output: 79 mmHg
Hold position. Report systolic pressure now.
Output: 118 mmHg
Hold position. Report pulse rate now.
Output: 56 bpm
